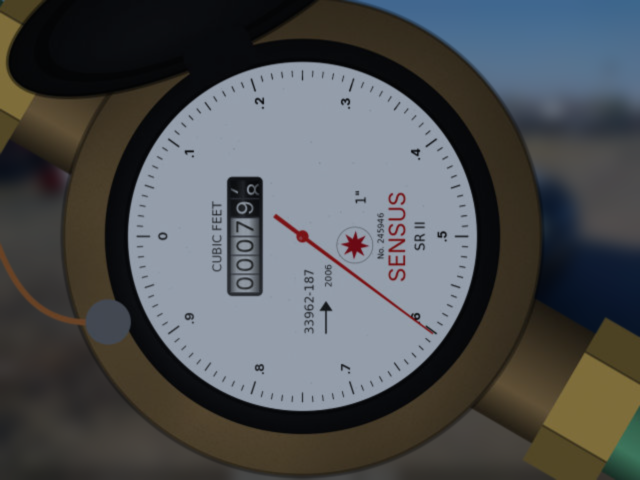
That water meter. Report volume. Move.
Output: 797.60 ft³
